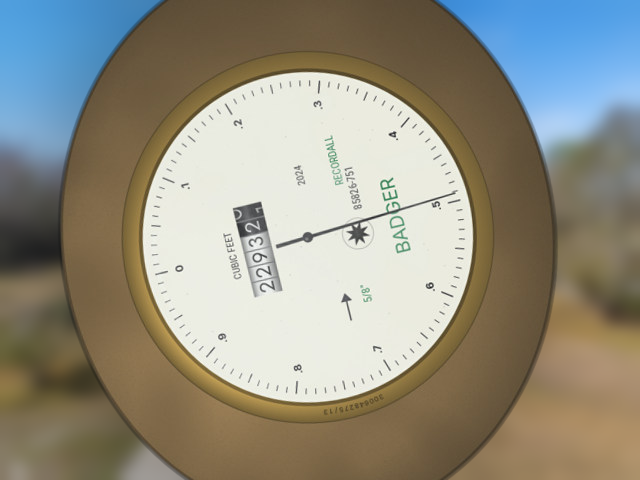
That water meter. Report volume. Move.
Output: 229320.49 ft³
